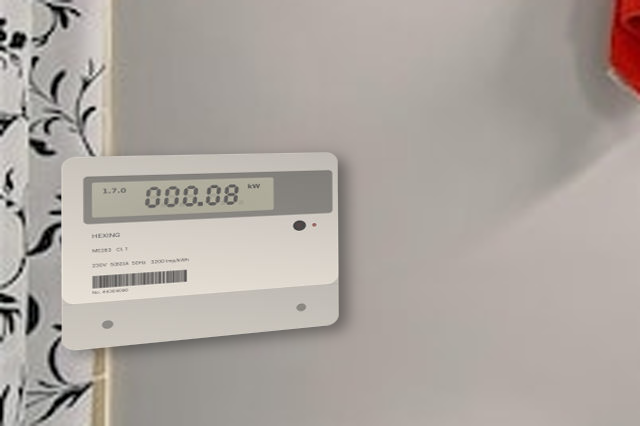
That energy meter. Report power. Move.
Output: 0.08 kW
